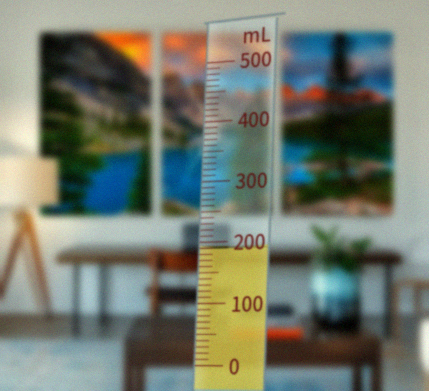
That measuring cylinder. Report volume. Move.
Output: 190 mL
